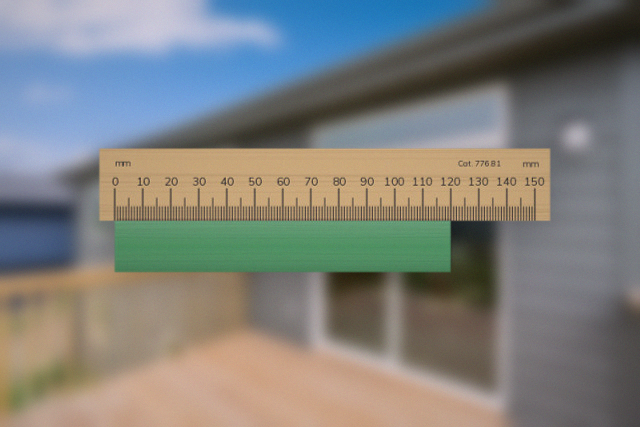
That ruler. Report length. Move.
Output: 120 mm
